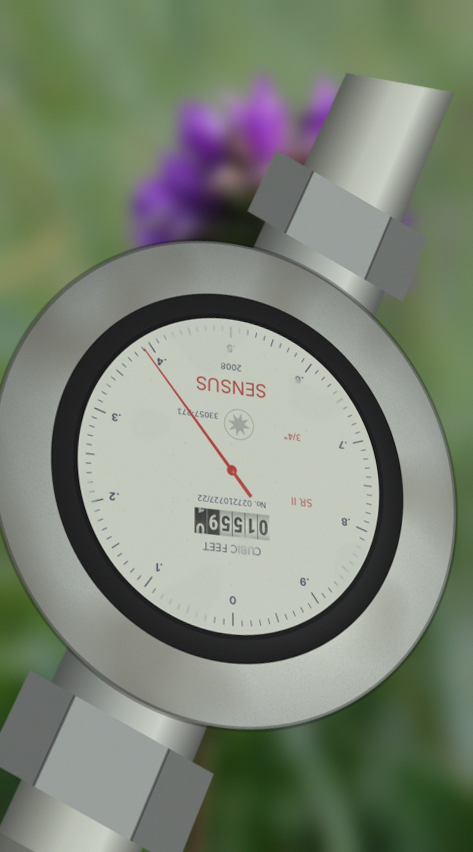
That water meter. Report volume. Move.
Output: 15590.39 ft³
